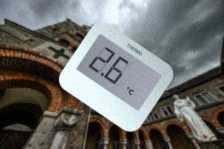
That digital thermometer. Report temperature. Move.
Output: 2.6 °C
